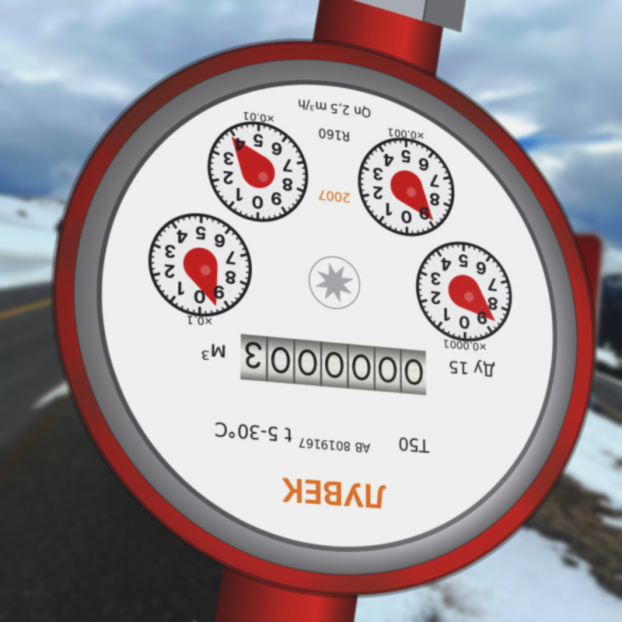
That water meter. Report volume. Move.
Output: 2.9388 m³
